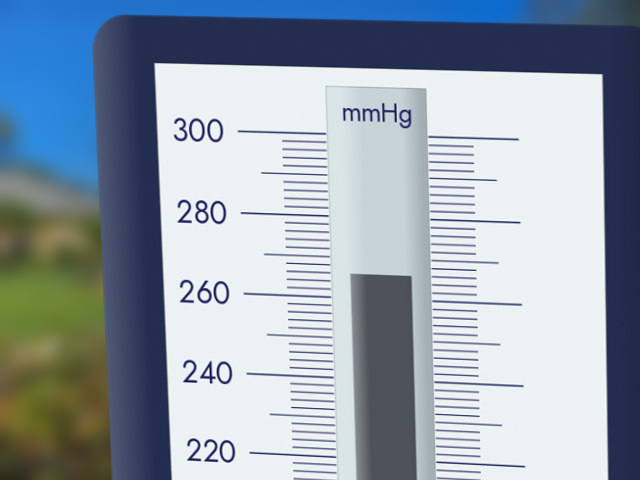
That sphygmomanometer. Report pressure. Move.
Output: 266 mmHg
